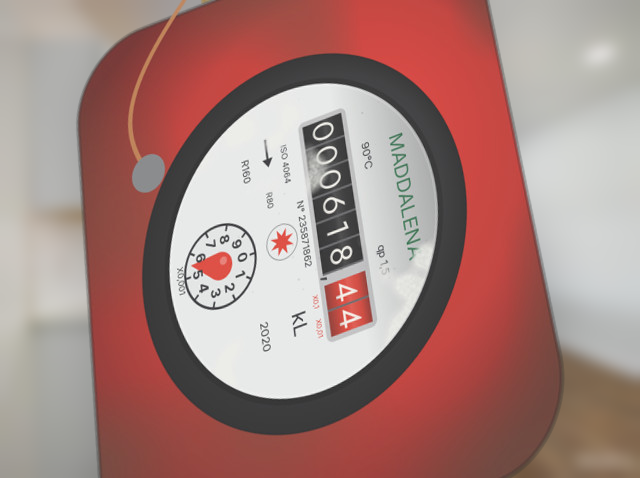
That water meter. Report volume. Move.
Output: 618.445 kL
